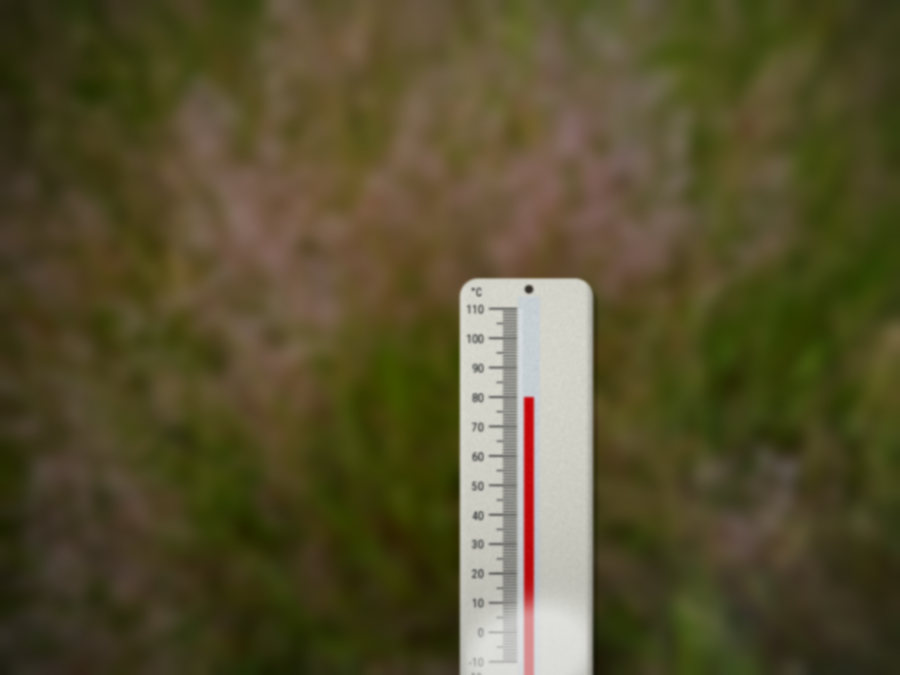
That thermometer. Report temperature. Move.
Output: 80 °C
